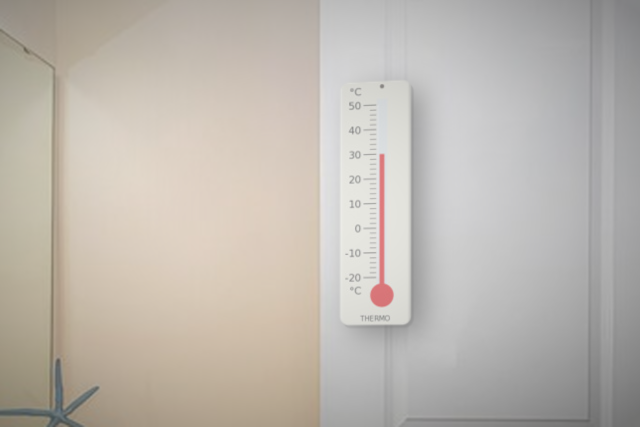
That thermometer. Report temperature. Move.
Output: 30 °C
